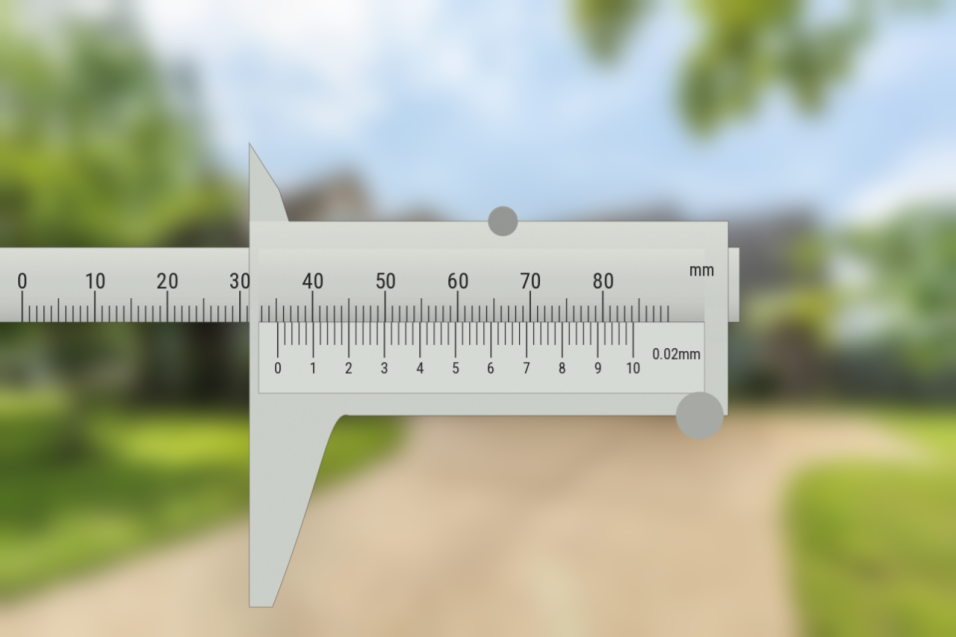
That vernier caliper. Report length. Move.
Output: 35.2 mm
